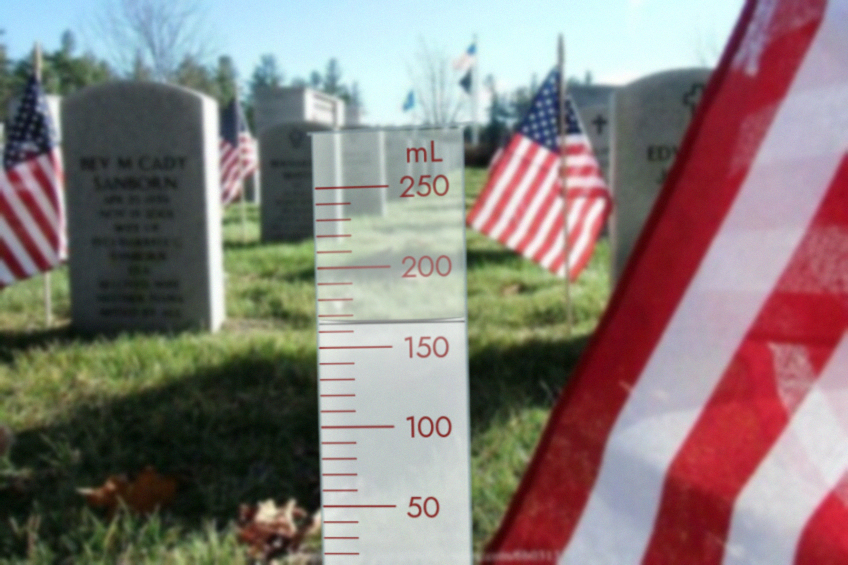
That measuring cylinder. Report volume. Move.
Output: 165 mL
